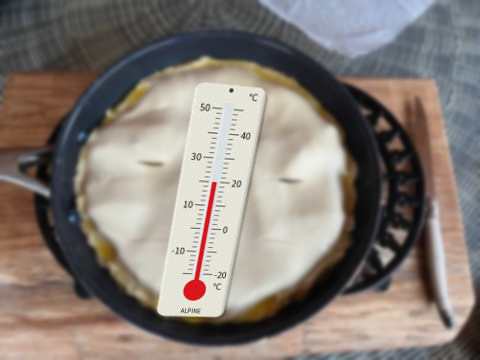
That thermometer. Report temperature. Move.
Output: 20 °C
